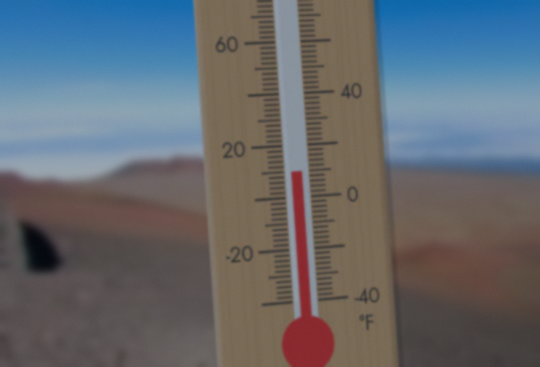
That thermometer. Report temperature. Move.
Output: 10 °F
